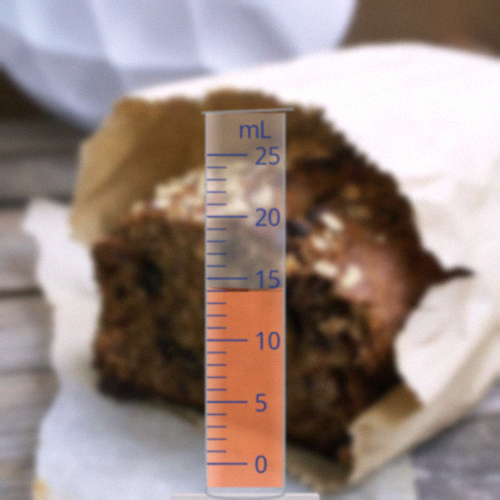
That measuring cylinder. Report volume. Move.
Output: 14 mL
